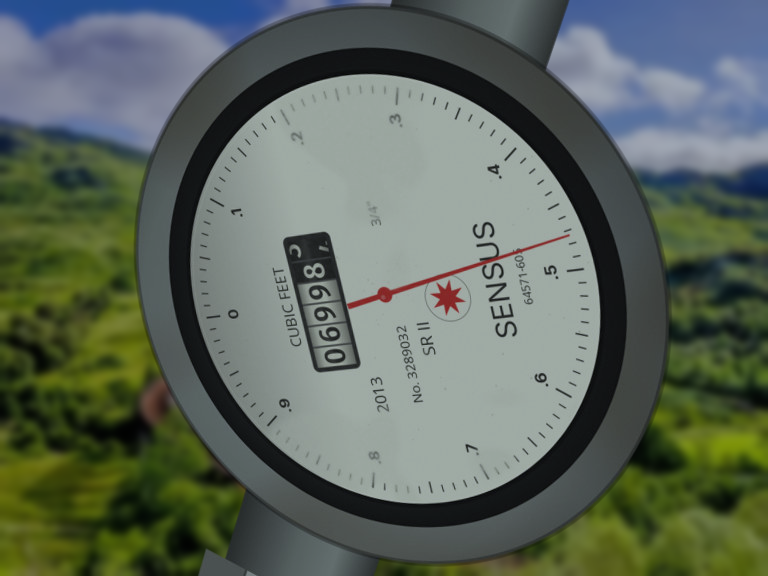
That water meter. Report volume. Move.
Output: 69983.47 ft³
